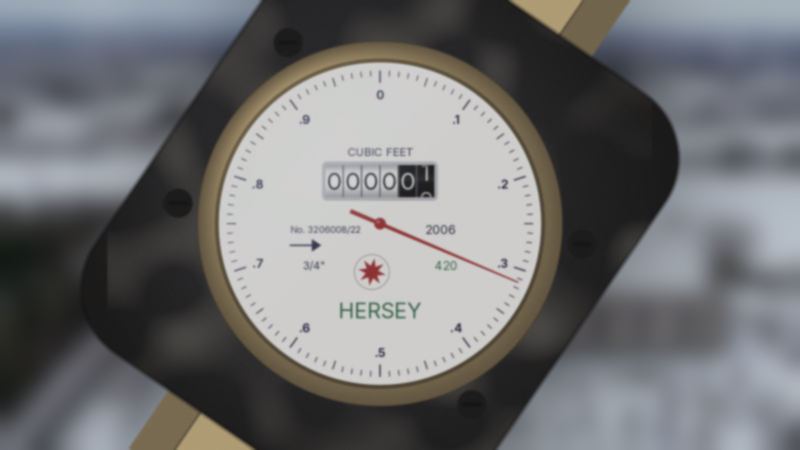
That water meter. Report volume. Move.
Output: 1.31 ft³
